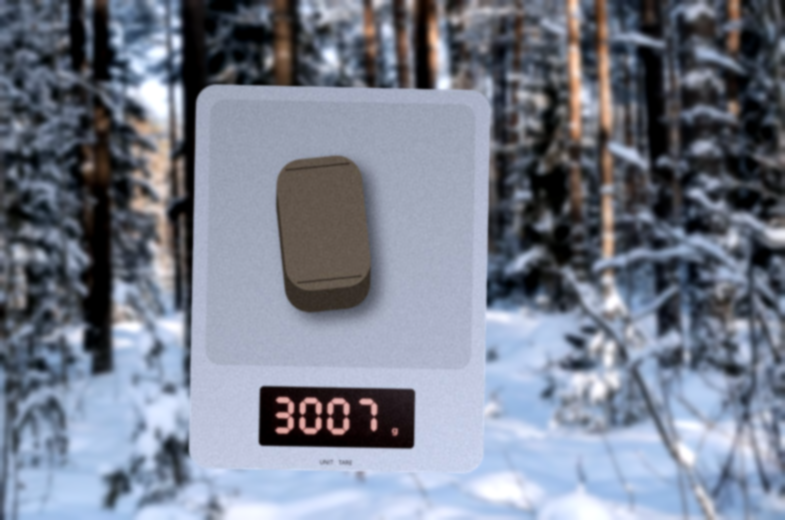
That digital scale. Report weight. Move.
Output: 3007 g
